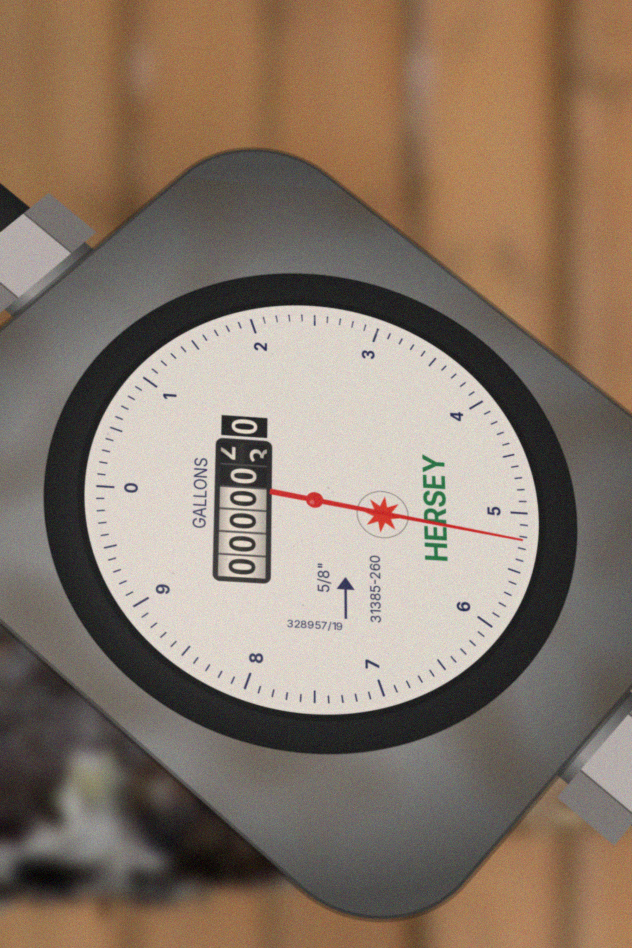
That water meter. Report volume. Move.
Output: 25.2 gal
